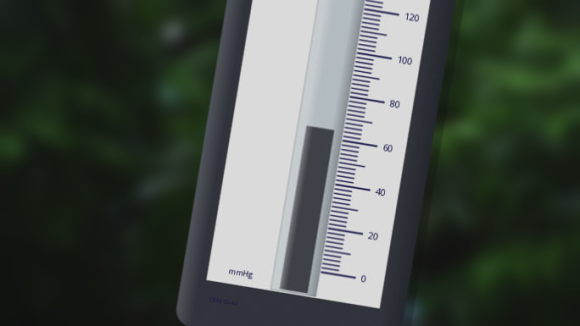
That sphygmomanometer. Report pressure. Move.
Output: 64 mmHg
